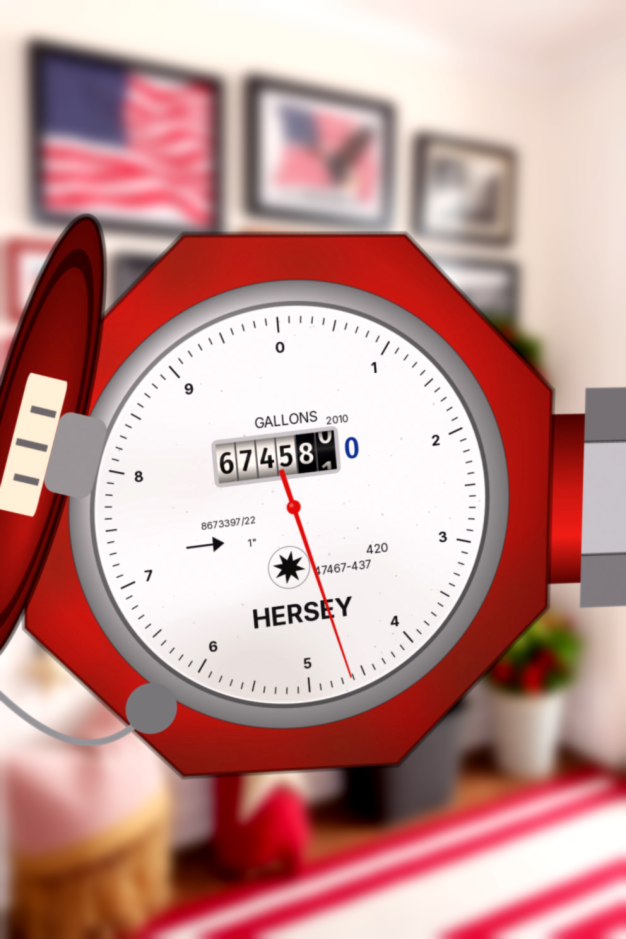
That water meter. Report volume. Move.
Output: 6745804.6 gal
